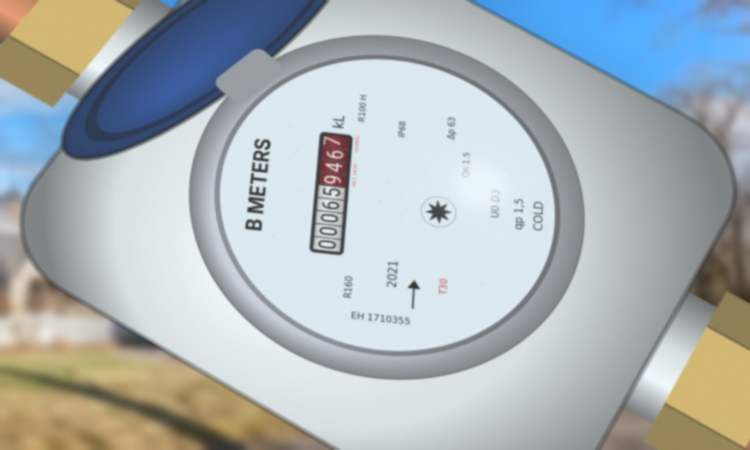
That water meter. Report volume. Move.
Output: 65.9467 kL
